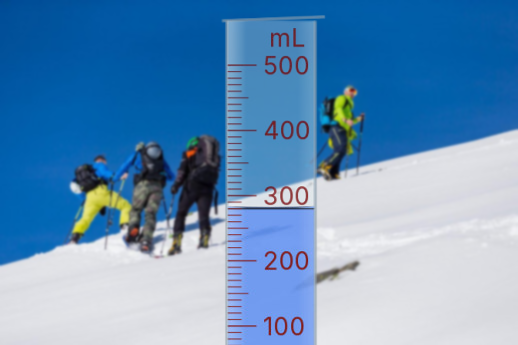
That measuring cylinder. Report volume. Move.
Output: 280 mL
